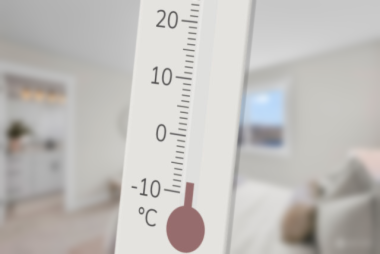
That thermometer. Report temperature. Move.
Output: -8 °C
